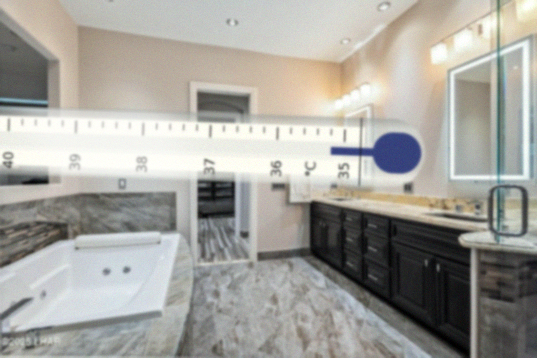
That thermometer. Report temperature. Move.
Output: 35.2 °C
